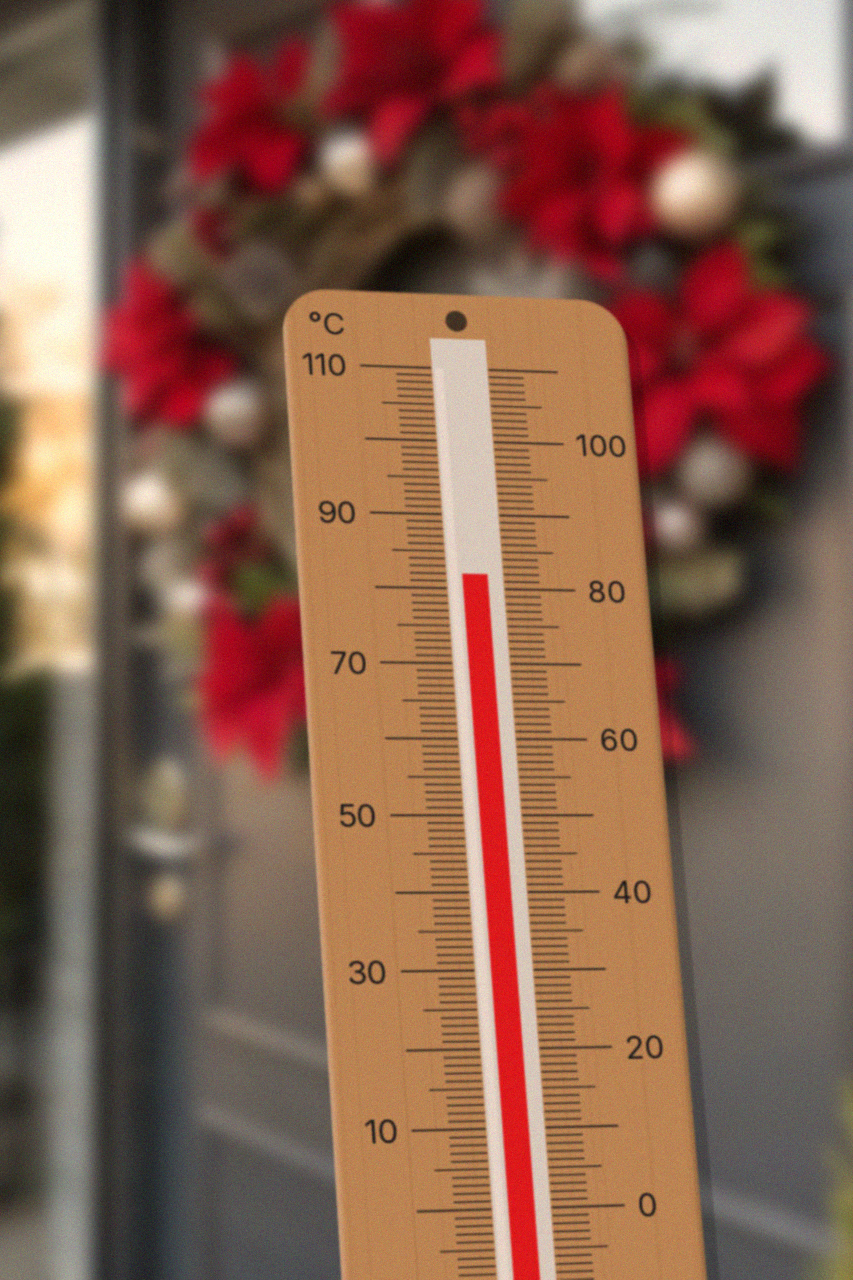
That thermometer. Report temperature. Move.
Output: 82 °C
